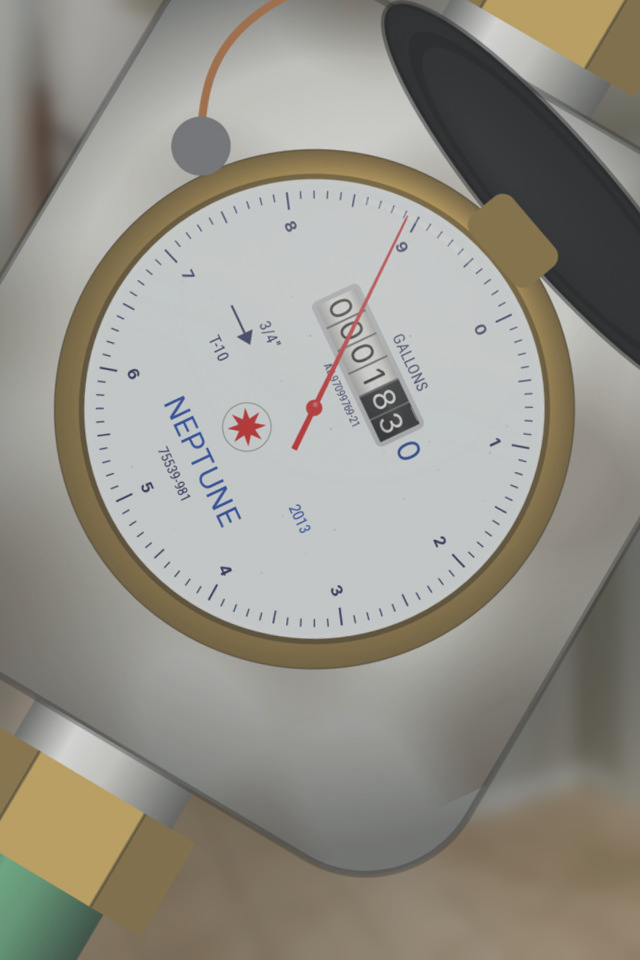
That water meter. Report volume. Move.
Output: 1828.9 gal
